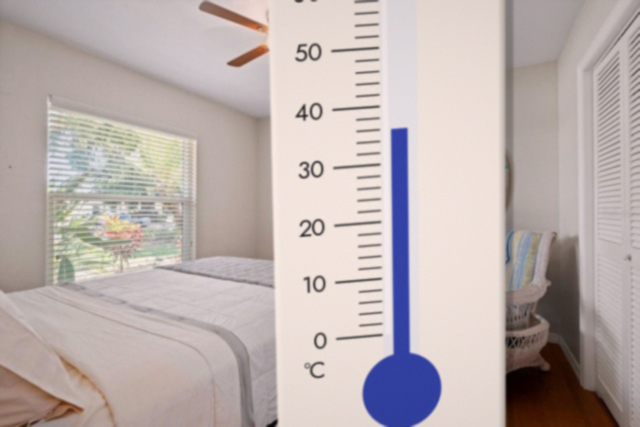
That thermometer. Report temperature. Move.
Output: 36 °C
